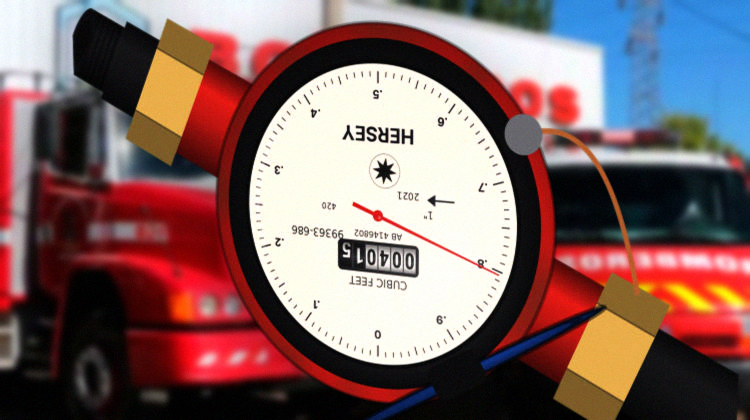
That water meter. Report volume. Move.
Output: 4014.80 ft³
